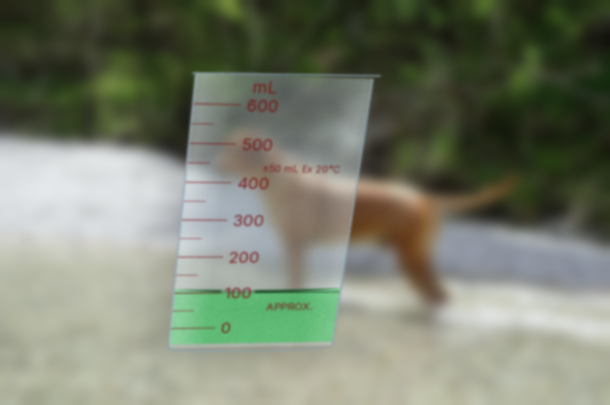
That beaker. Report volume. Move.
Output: 100 mL
